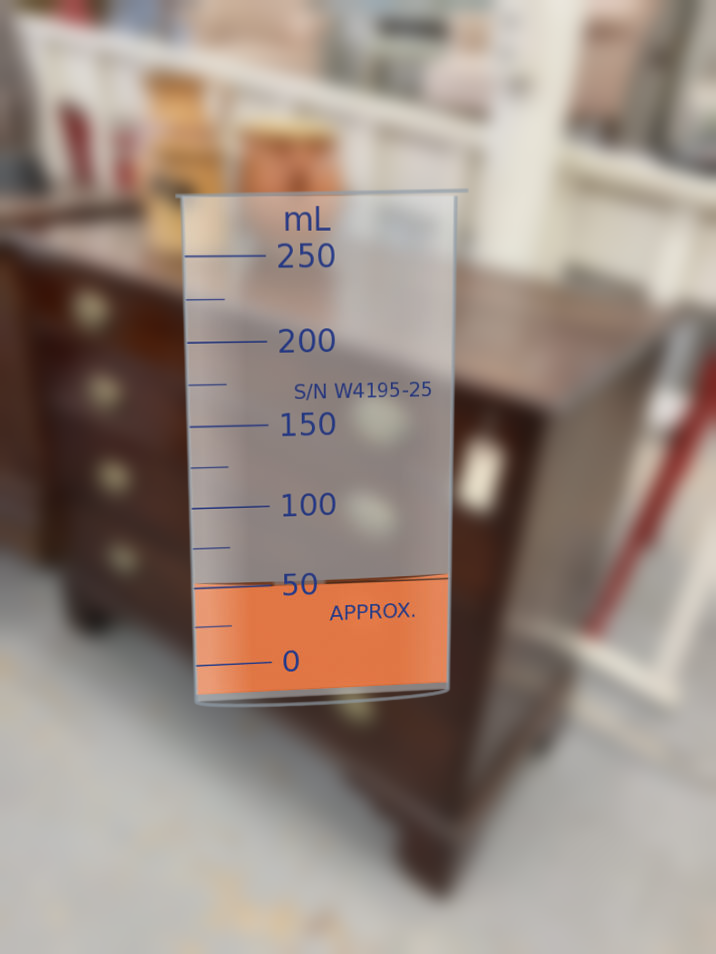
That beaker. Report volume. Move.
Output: 50 mL
